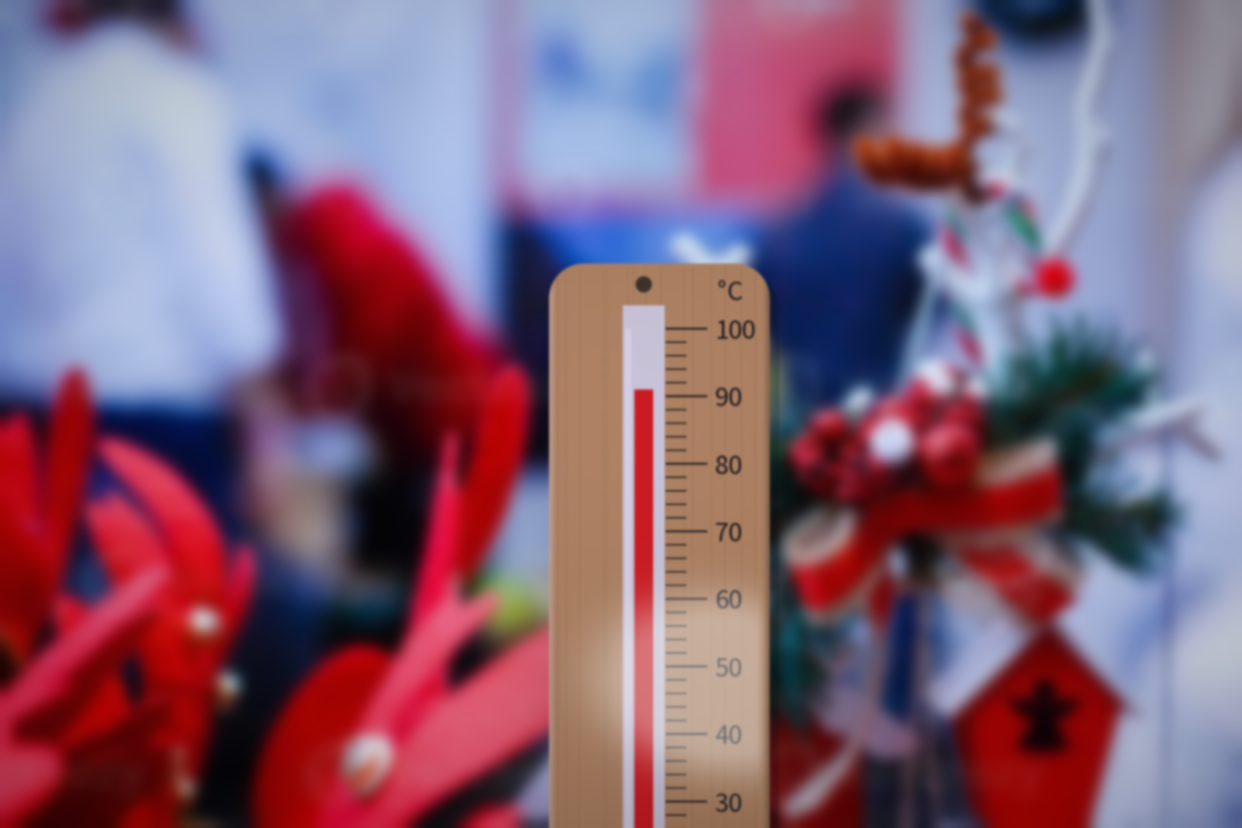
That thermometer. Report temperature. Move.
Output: 91 °C
